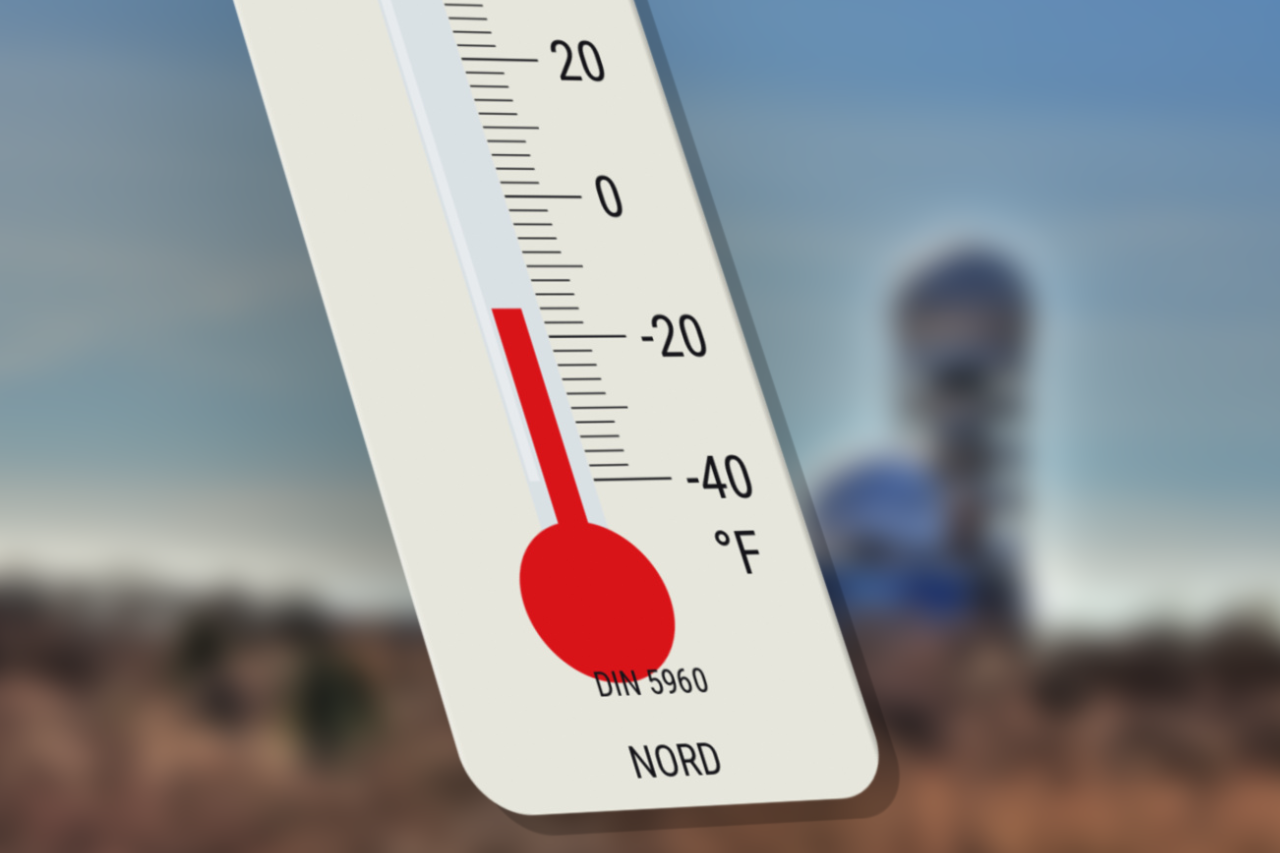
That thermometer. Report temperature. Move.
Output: -16 °F
